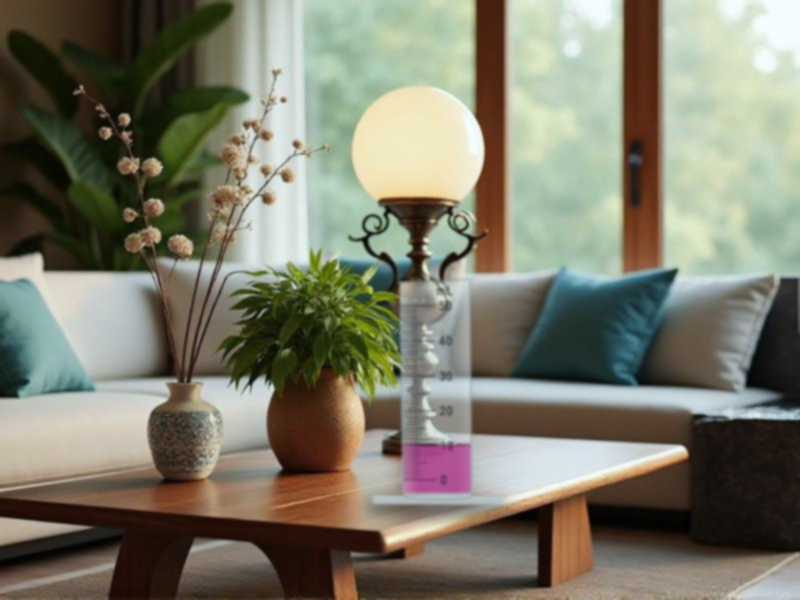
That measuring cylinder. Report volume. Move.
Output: 10 mL
